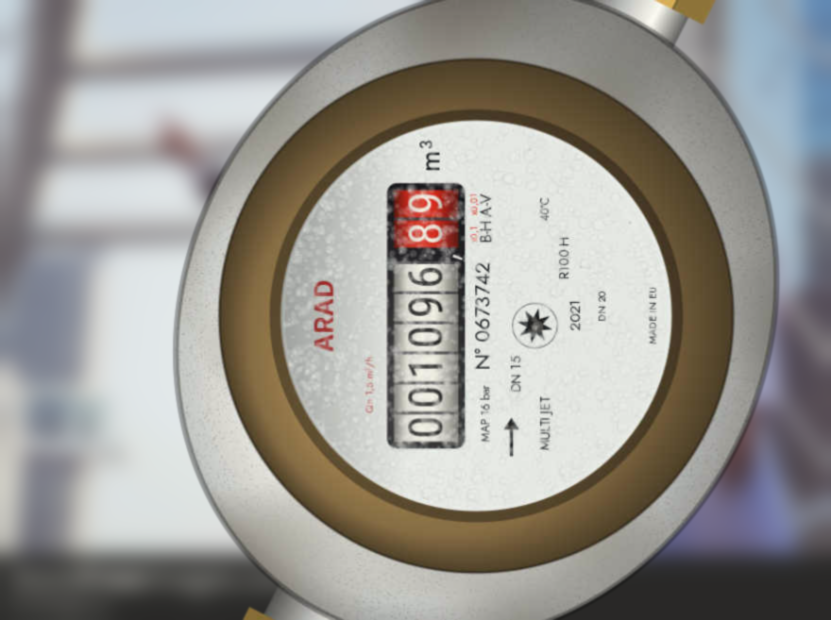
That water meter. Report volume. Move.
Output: 1096.89 m³
